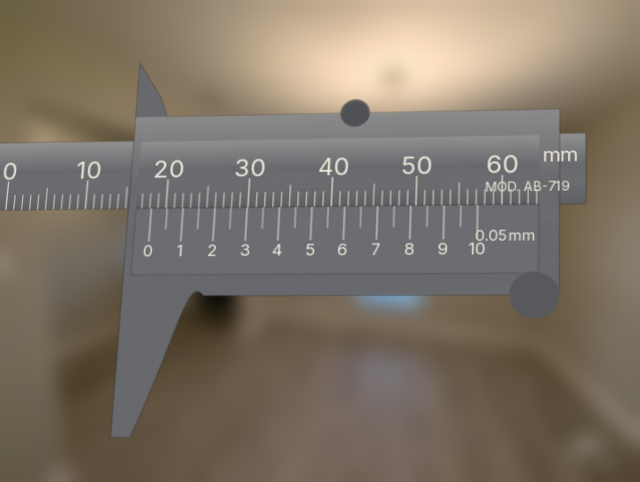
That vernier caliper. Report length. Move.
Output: 18.2 mm
